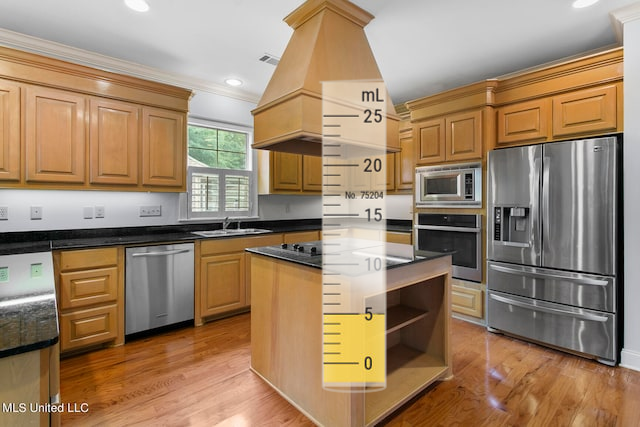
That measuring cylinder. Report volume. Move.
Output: 5 mL
